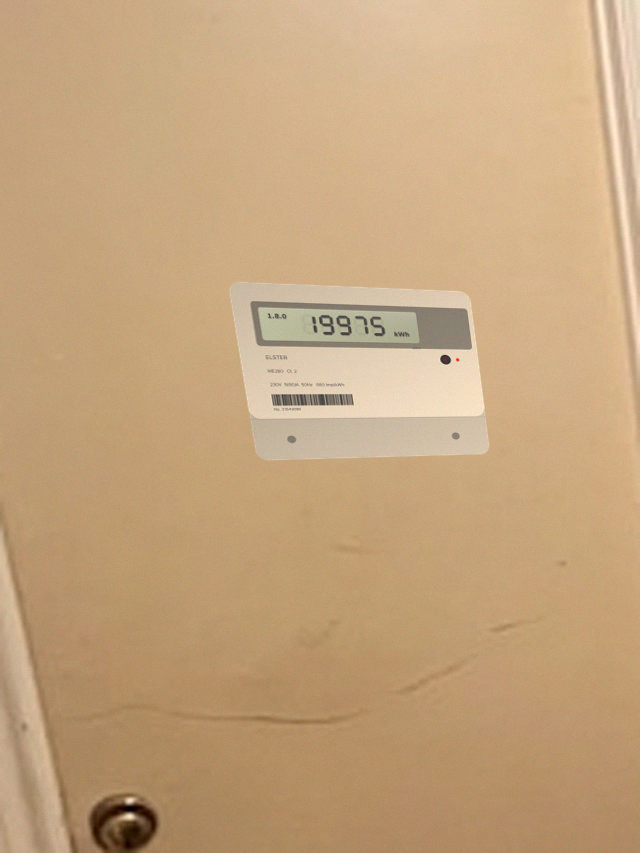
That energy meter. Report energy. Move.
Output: 19975 kWh
